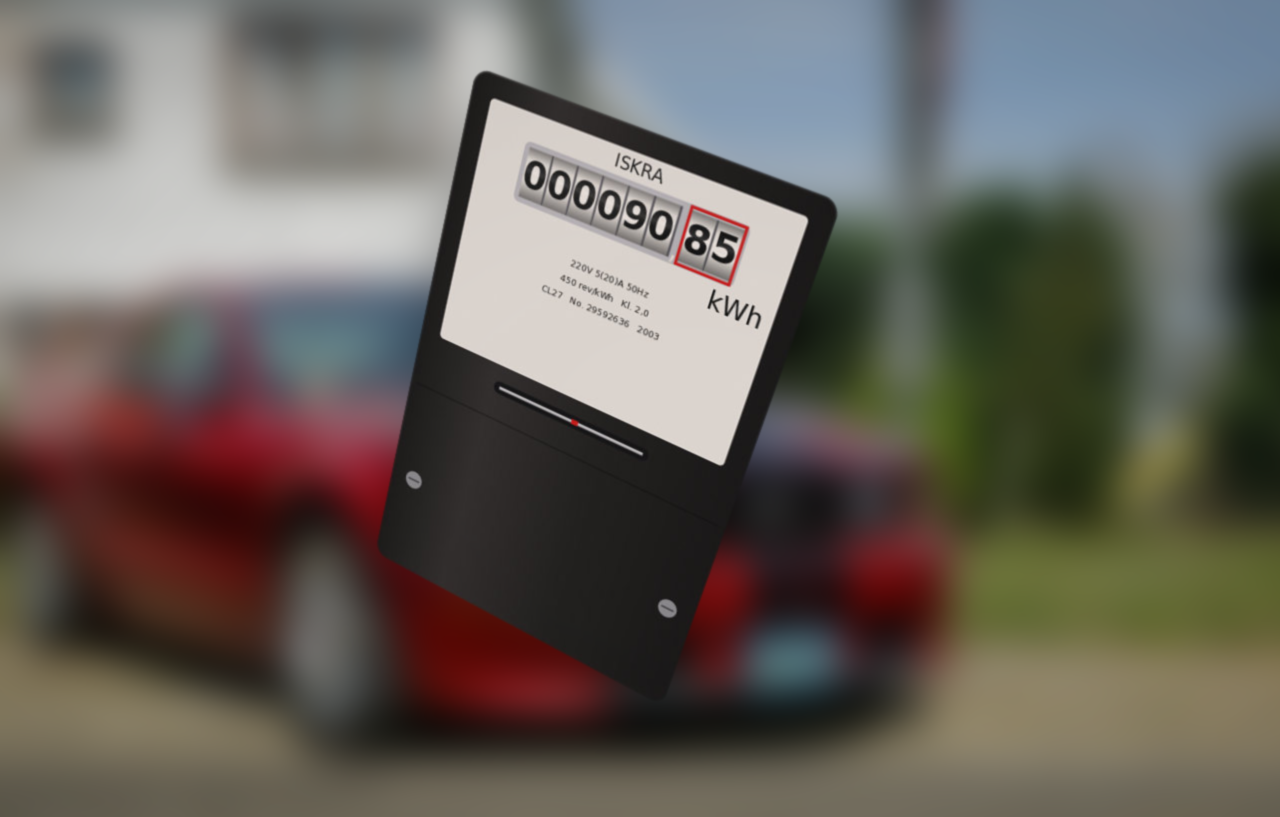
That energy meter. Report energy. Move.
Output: 90.85 kWh
